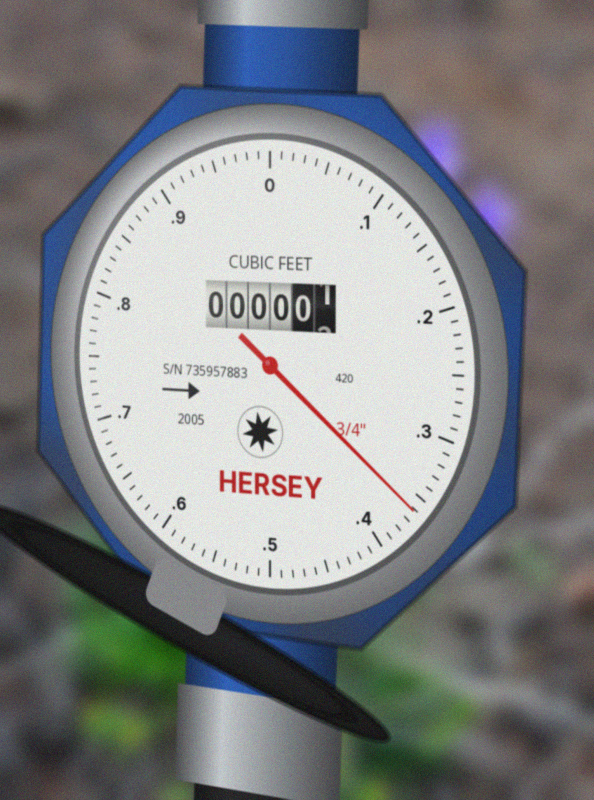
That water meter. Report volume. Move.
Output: 1.36 ft³
